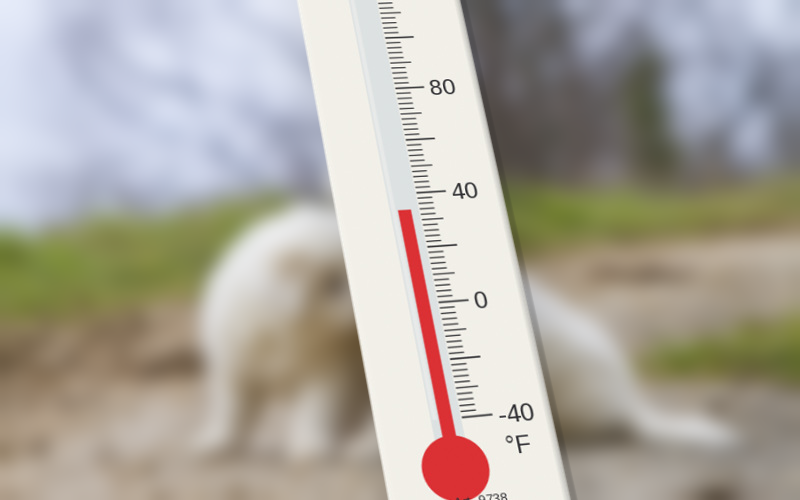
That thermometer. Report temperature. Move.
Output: 34 °F
